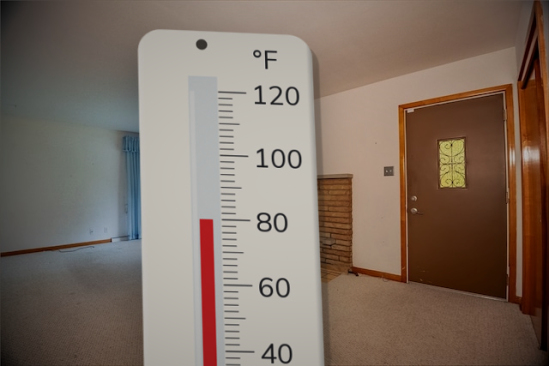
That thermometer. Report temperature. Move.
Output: 80 °F
